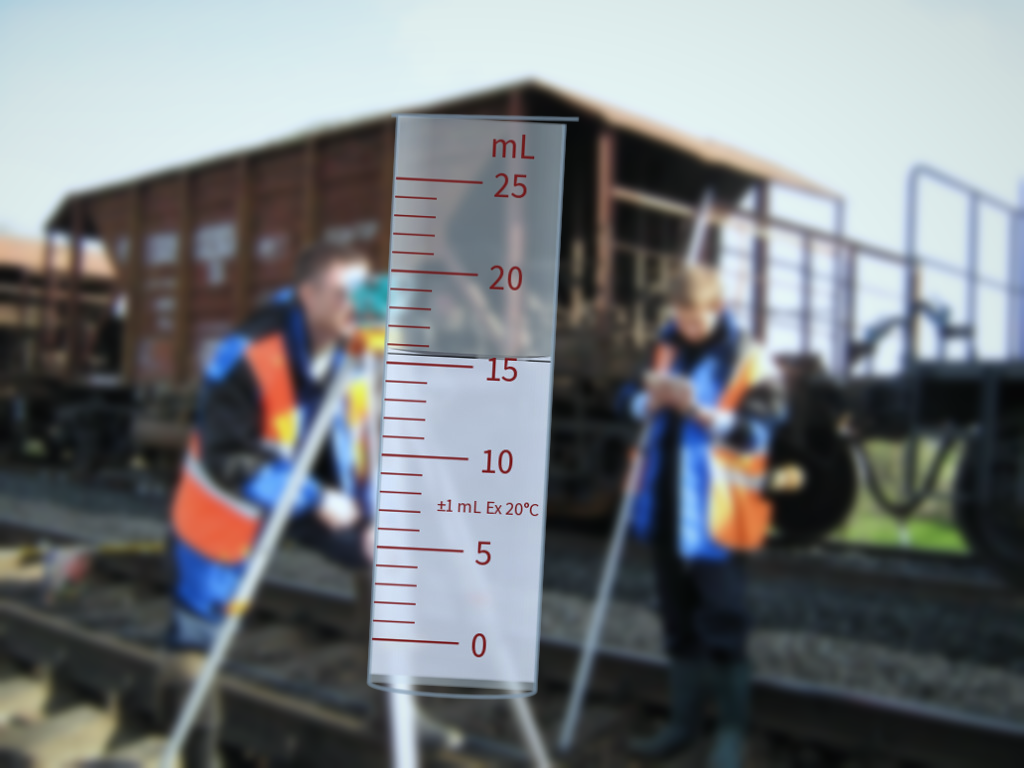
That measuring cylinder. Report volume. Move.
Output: 15.5 mL
